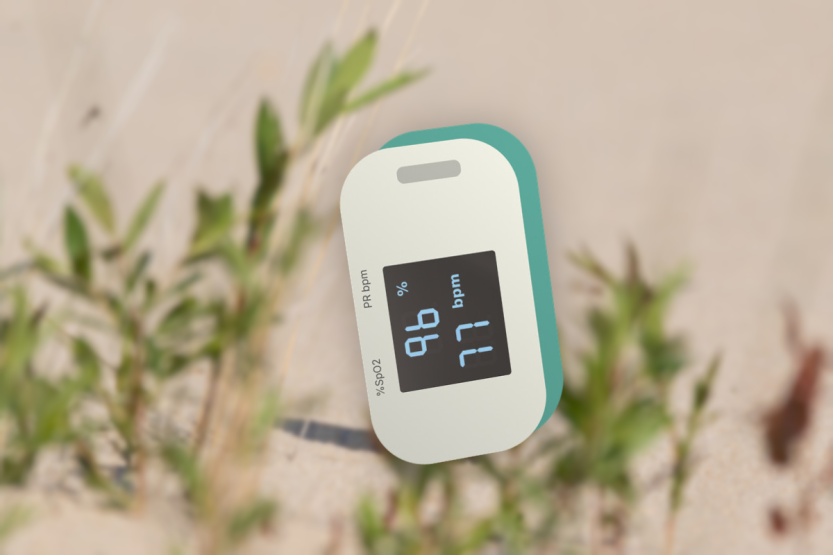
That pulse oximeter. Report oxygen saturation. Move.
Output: 96 %
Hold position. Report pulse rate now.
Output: 77 bpm
